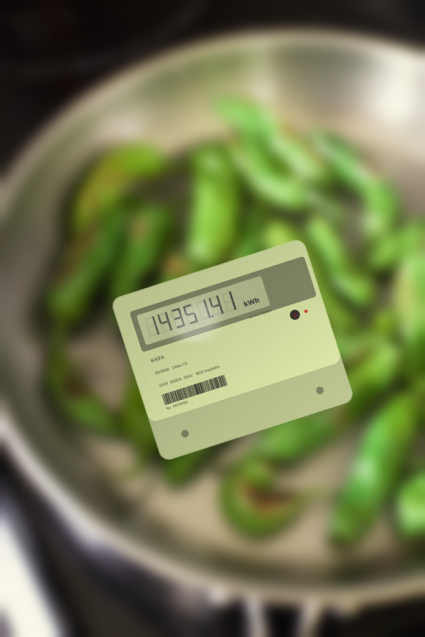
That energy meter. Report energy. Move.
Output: 14351.41 kWh
